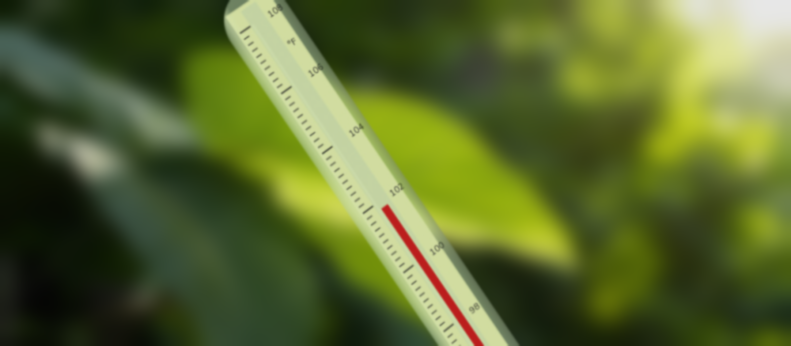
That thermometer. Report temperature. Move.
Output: 101.8 °F
